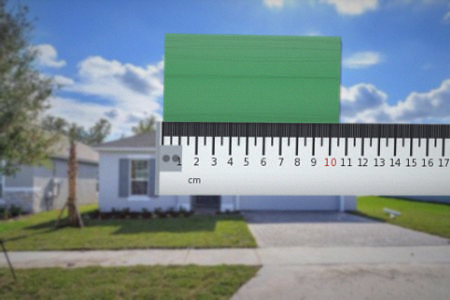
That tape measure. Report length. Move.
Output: 10.5 cm
